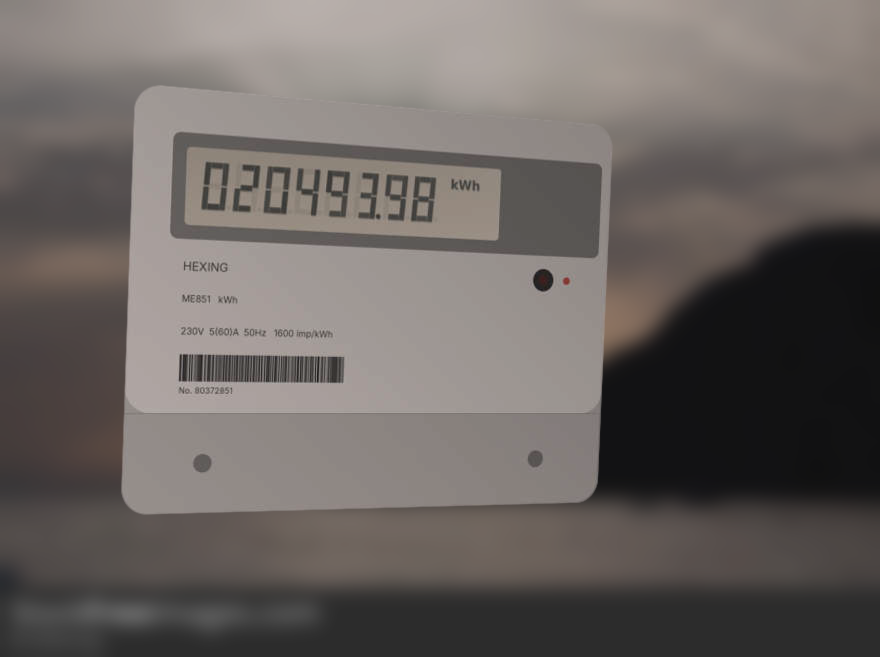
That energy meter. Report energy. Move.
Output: 20493.98 kWh
